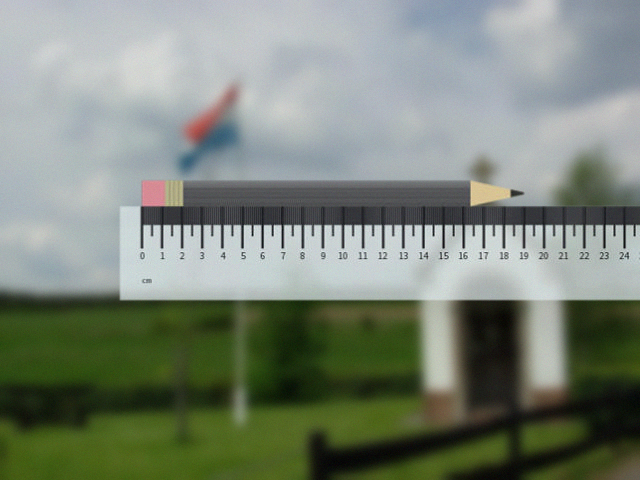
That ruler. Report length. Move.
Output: 19 cm
